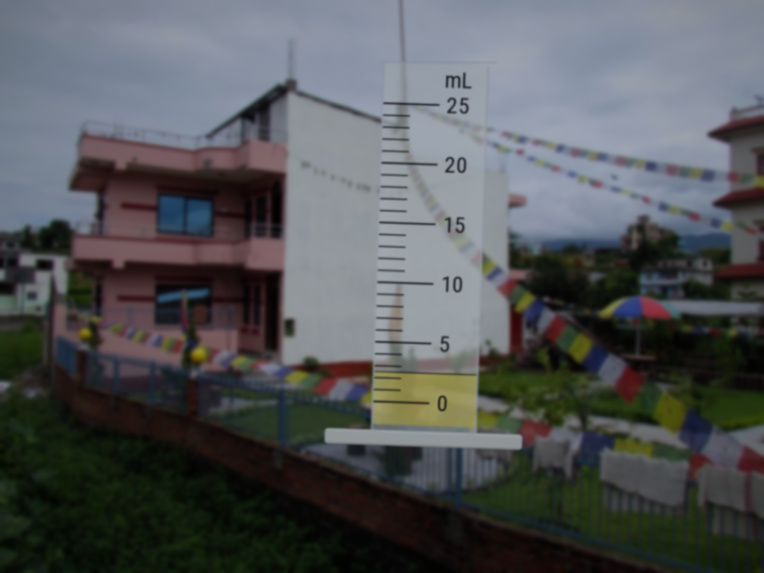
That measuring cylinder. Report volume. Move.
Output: 2.5 mL
